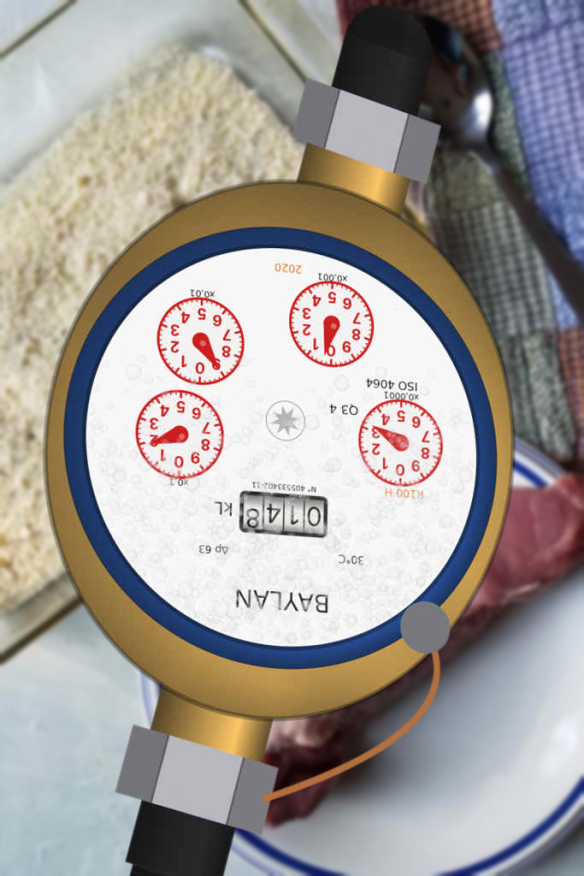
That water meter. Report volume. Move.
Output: 148.1903 kL
